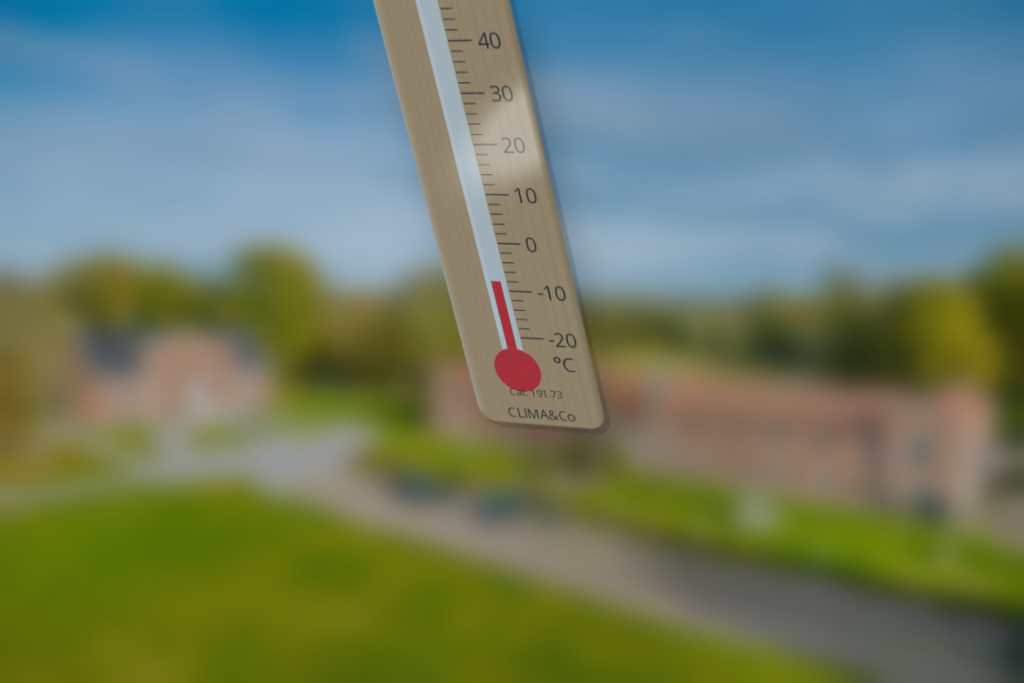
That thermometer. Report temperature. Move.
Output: -8 °C
